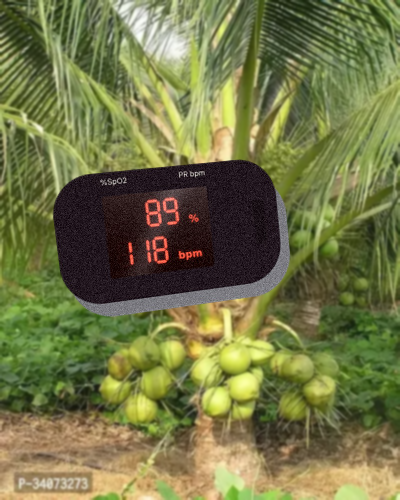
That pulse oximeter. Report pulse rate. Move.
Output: 118 bpm
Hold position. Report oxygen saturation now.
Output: 89 %
